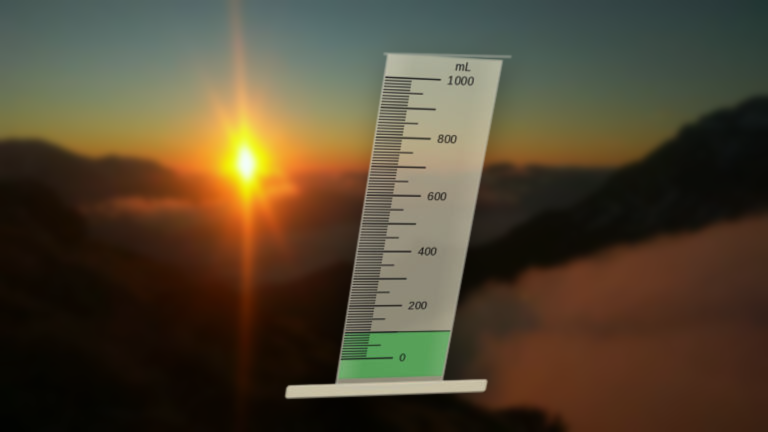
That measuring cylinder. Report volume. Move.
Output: 100 mL
